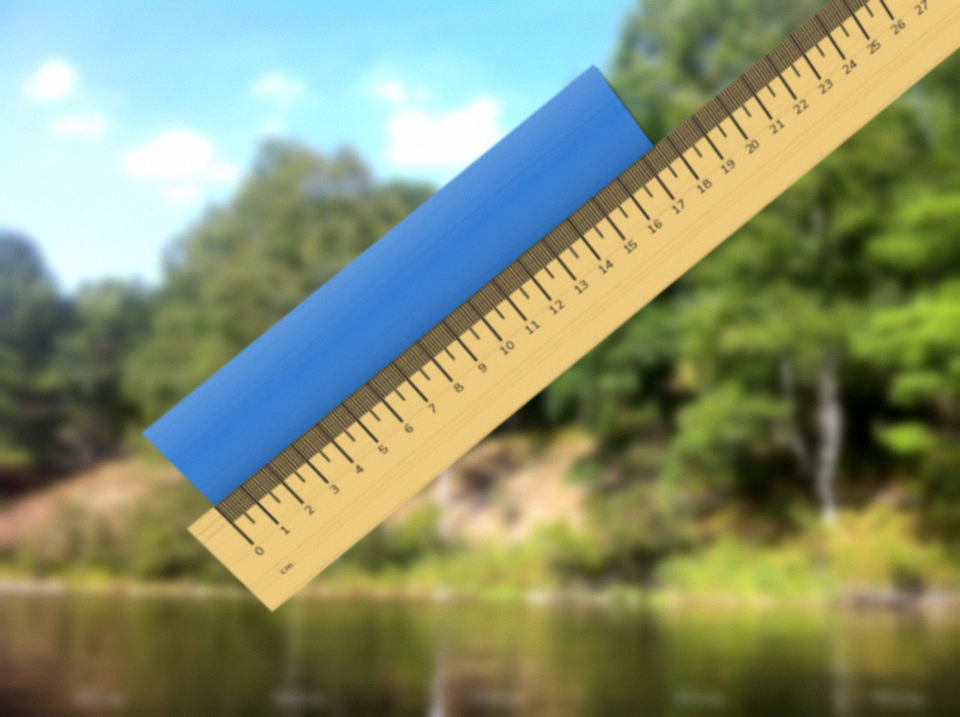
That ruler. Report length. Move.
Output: 17.5 cm
